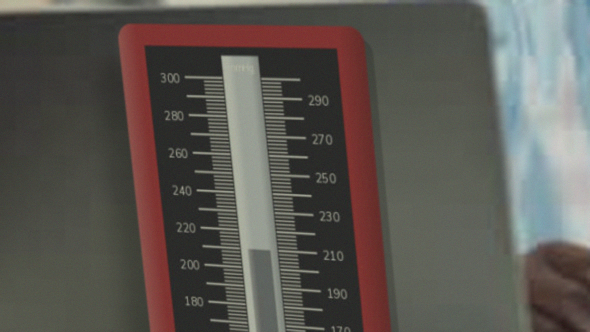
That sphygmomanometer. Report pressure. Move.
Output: 210 mmHg
